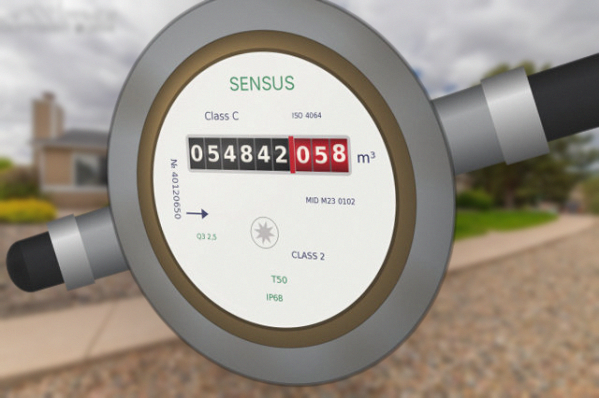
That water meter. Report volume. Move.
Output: 54842.058 m³
